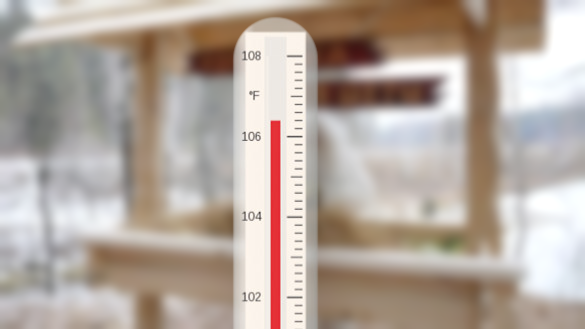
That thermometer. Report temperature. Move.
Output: 106.4 °F
